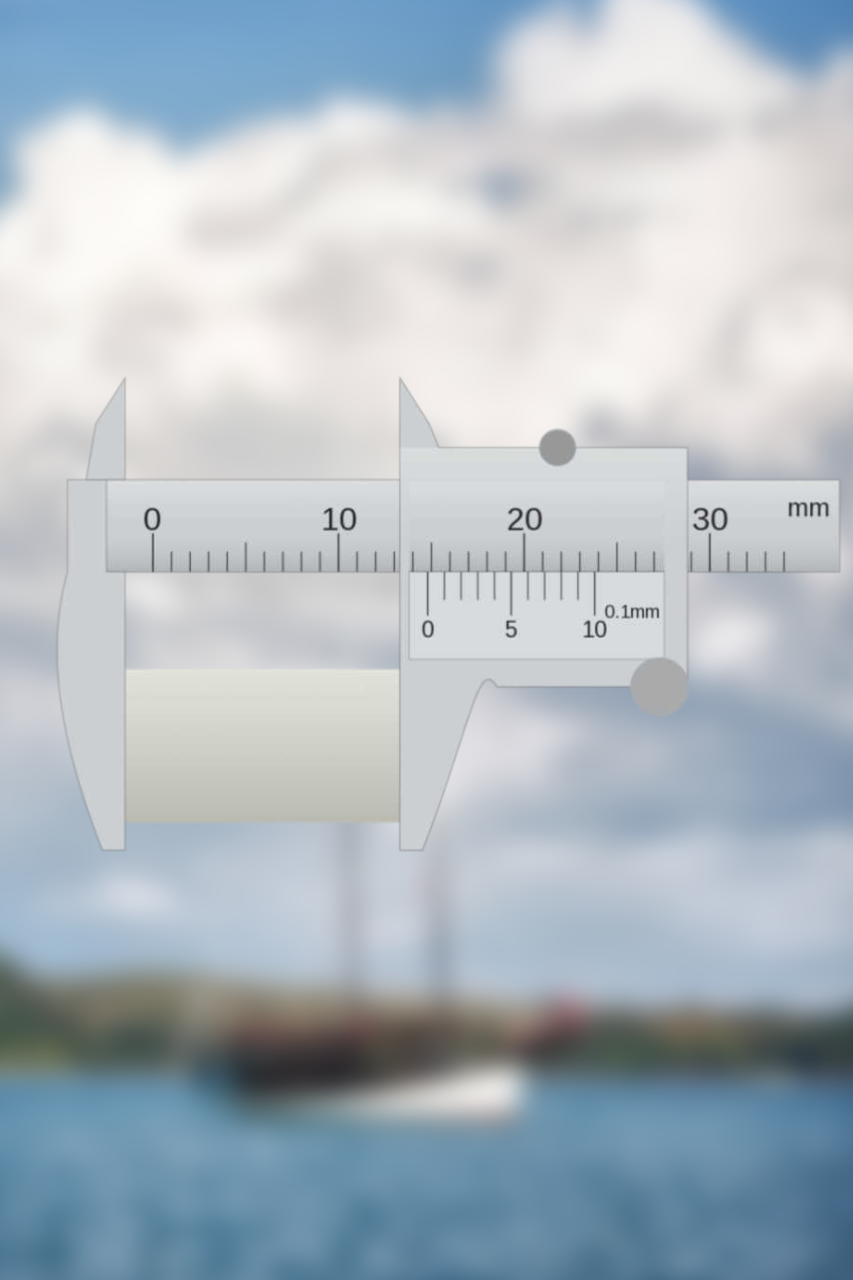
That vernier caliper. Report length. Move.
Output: 14.8 mm
